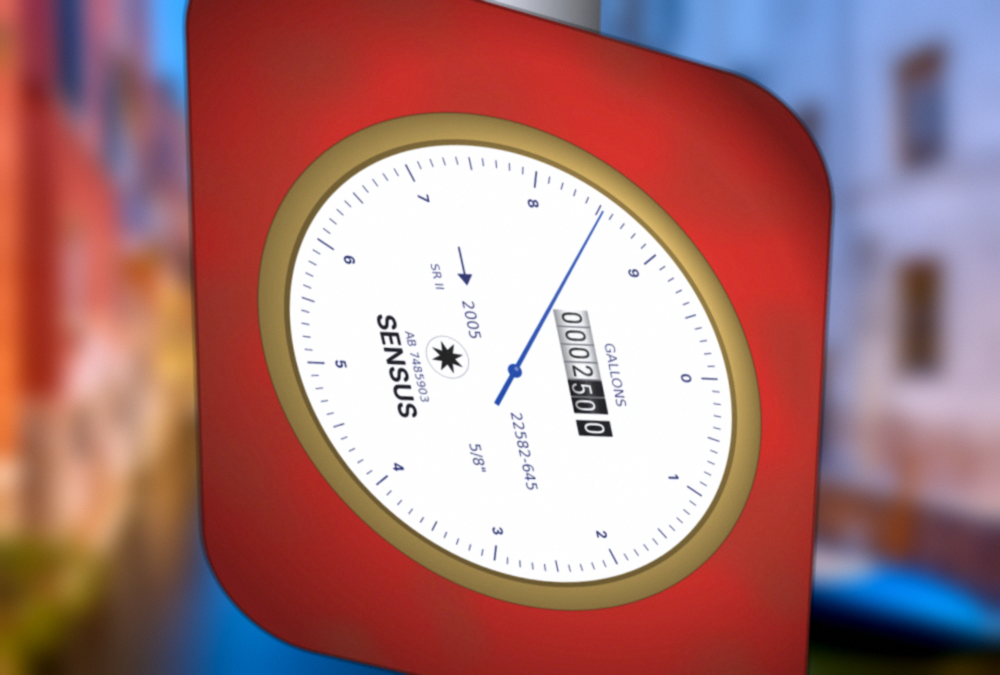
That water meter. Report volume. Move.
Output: 2498.5 gal
